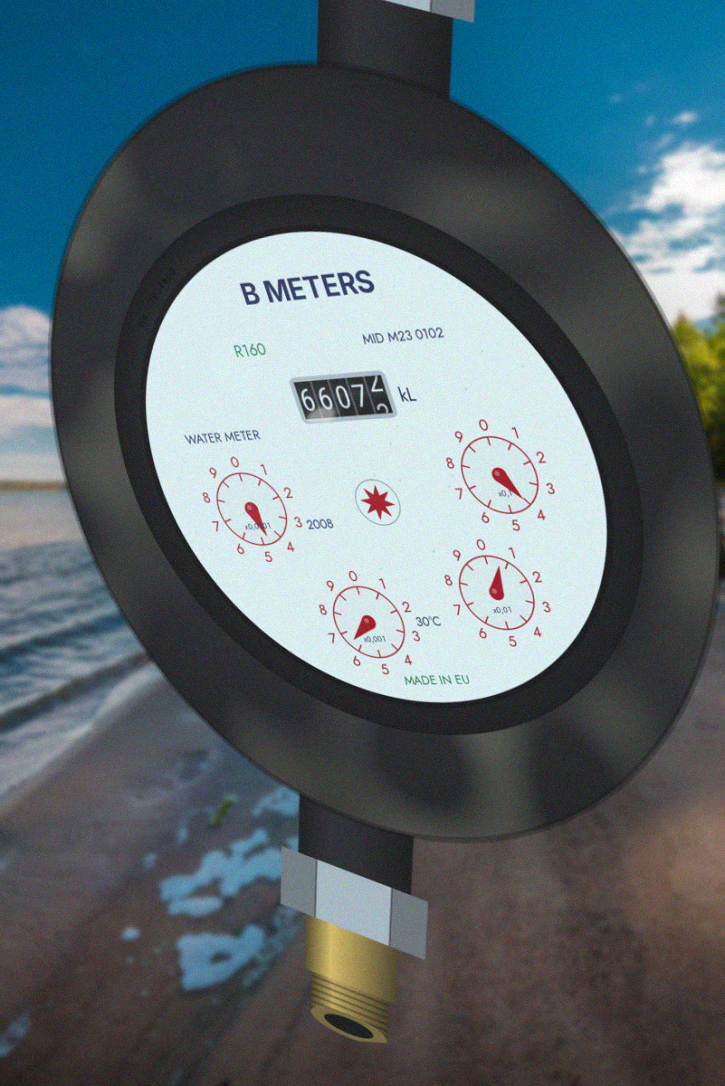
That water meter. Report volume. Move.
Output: 66072.4064 kL
